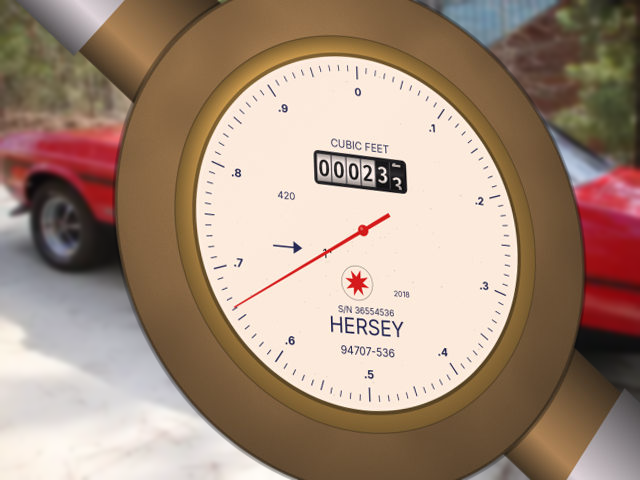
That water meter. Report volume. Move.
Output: 232.66 ft³
